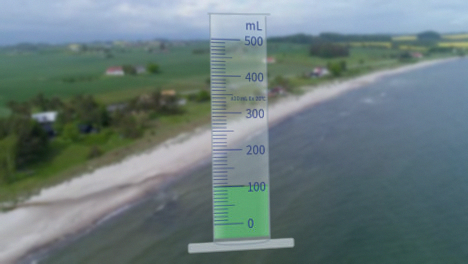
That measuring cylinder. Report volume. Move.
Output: 100 mL
